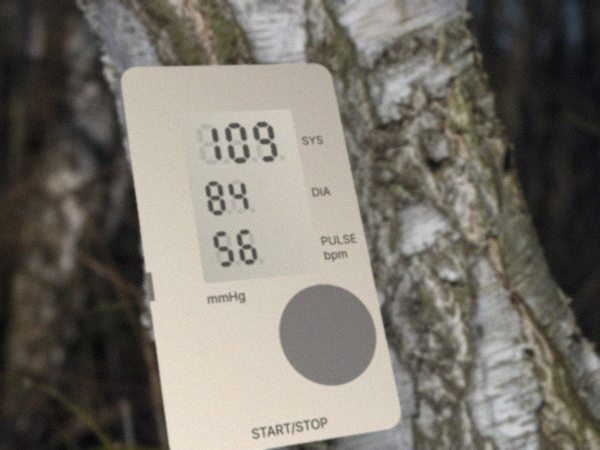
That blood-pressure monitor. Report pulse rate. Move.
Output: 56 bpm
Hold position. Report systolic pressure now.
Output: 109 mmHg
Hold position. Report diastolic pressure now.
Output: 84 mmHg
